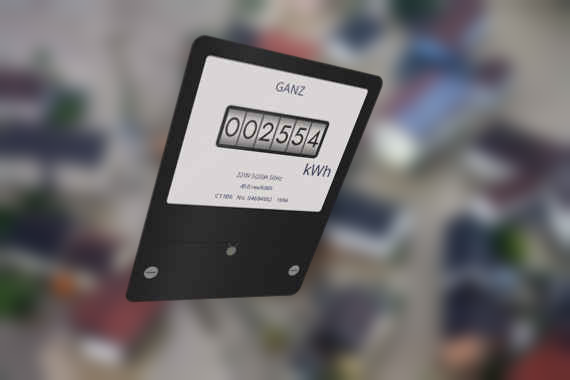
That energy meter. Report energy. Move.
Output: 2554 kWh
